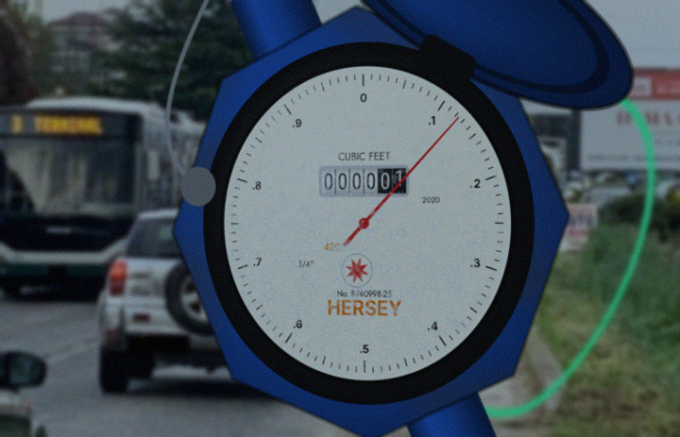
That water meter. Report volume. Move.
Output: 1.12 ft³
